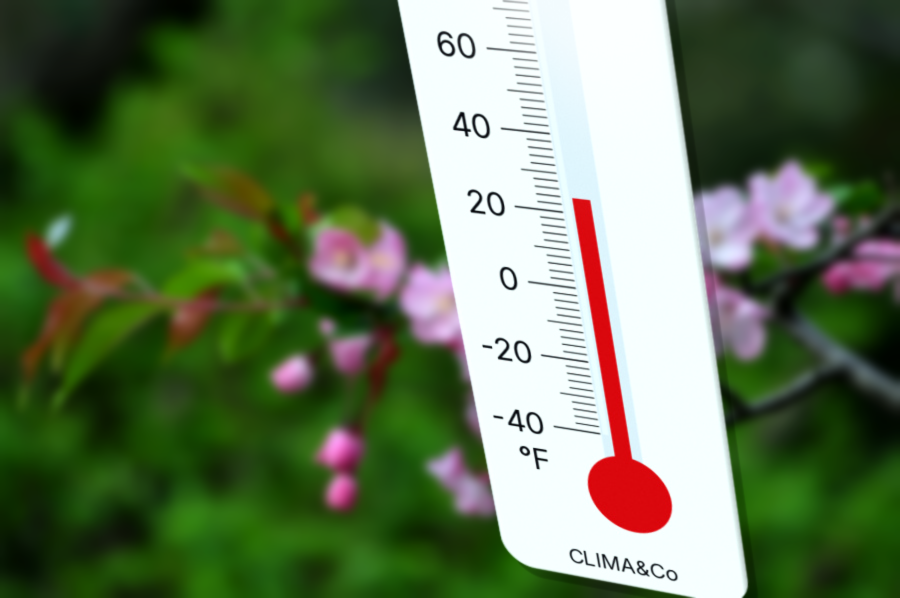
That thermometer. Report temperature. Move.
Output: 24 °F
